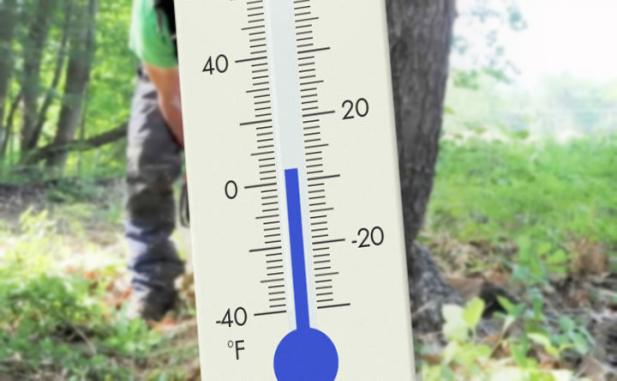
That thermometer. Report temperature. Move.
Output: 4 °F
